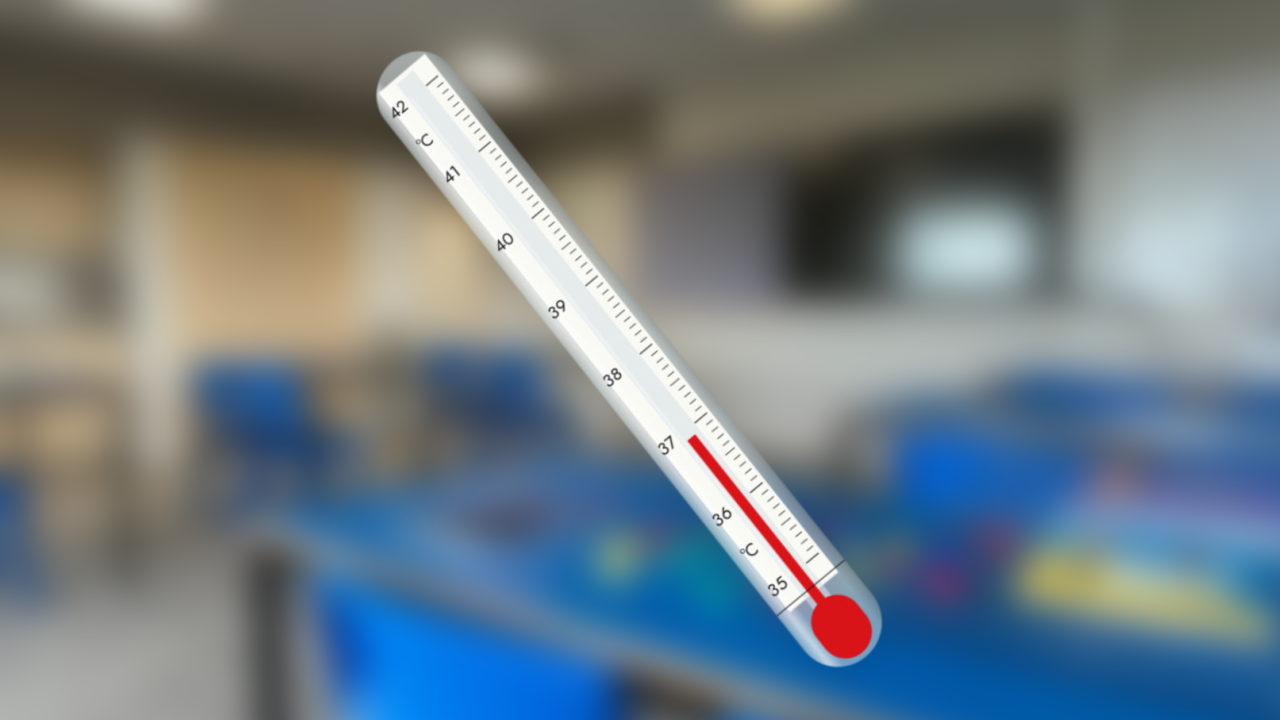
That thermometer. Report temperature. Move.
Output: 36.9 °C
